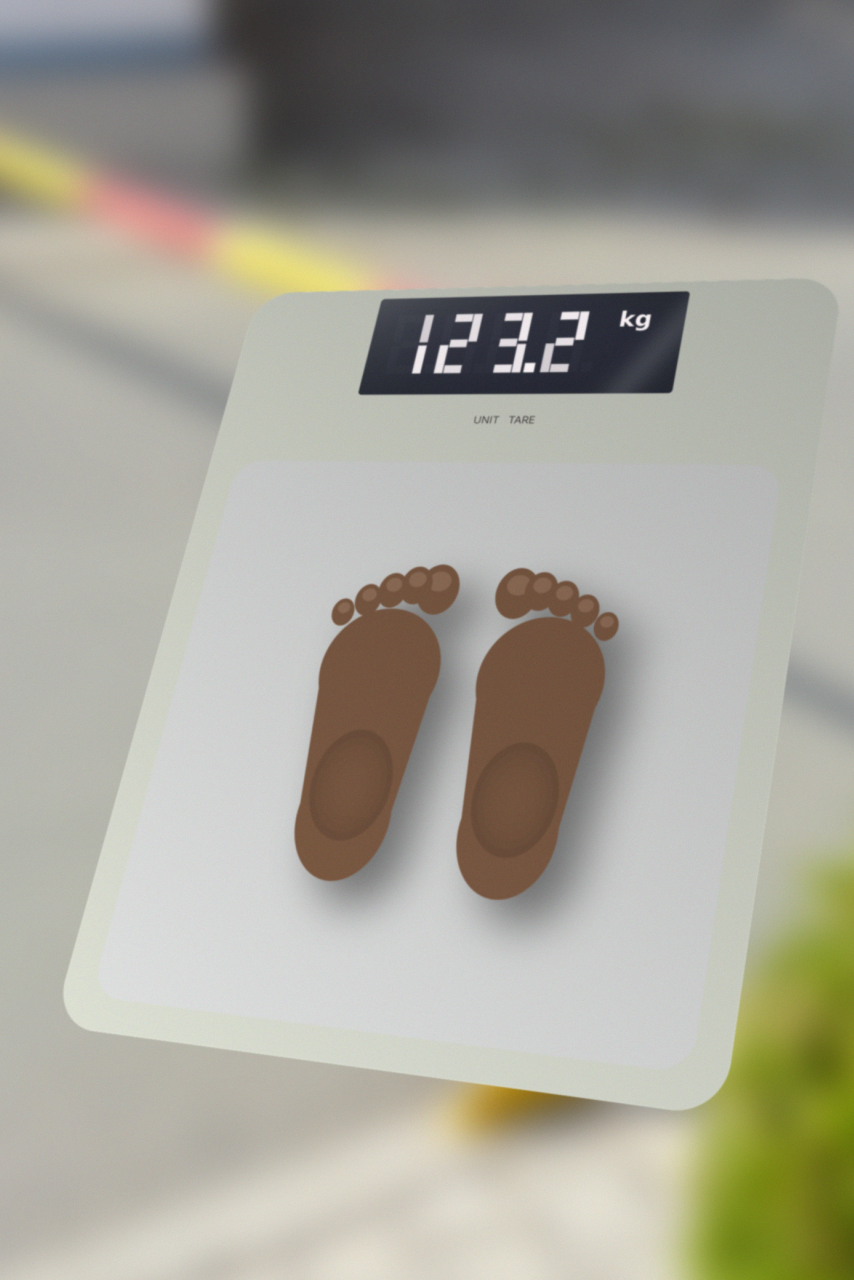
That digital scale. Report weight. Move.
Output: 123.2 kg
